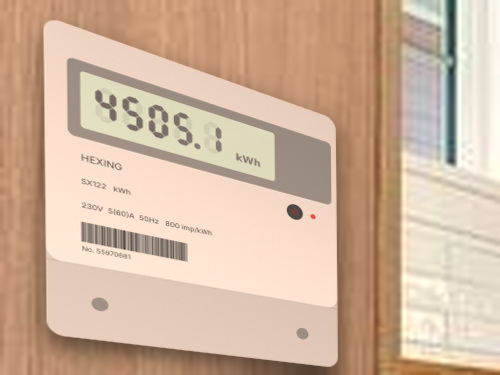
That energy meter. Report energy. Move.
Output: 4505.1 kWh
